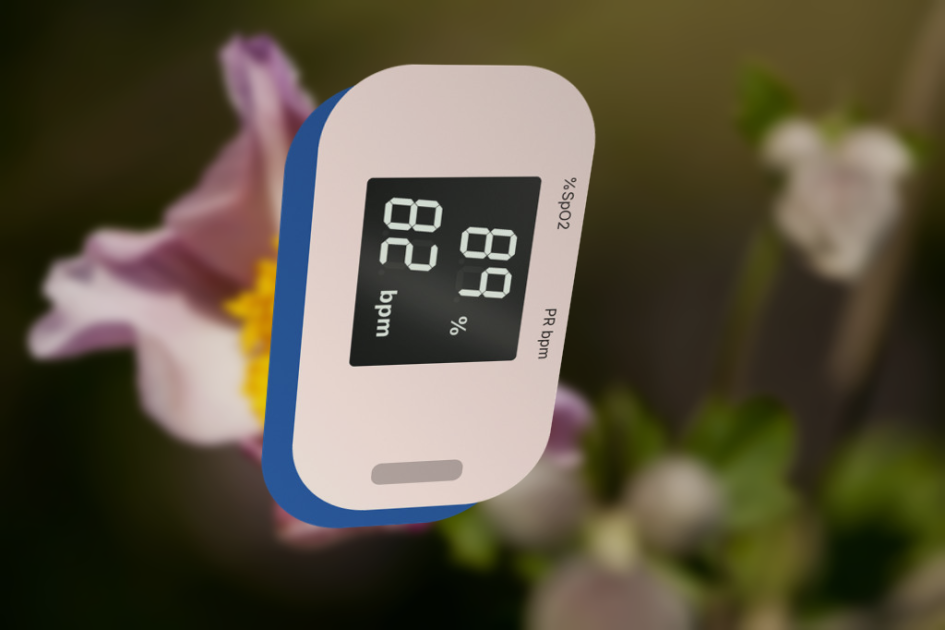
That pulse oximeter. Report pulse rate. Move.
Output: 82 bpm
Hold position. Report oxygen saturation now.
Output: 89 %
